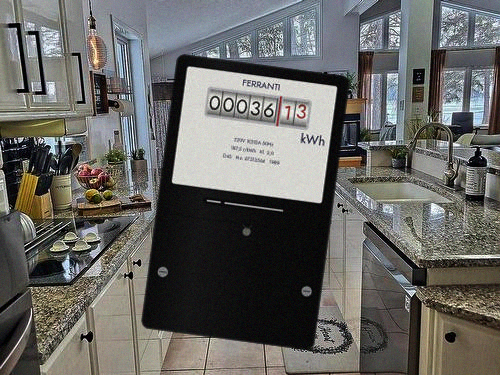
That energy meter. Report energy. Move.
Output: 36.13 kWh
